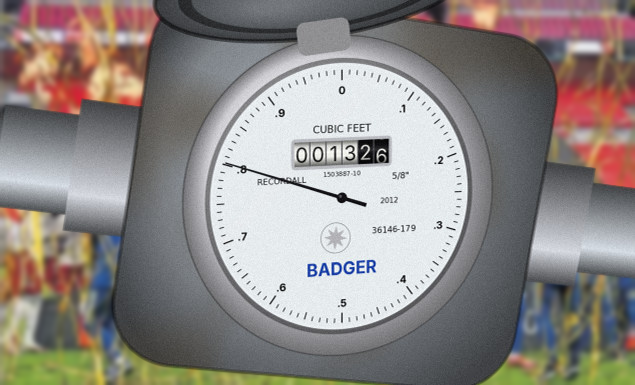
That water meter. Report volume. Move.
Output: 1325.80 ft³
